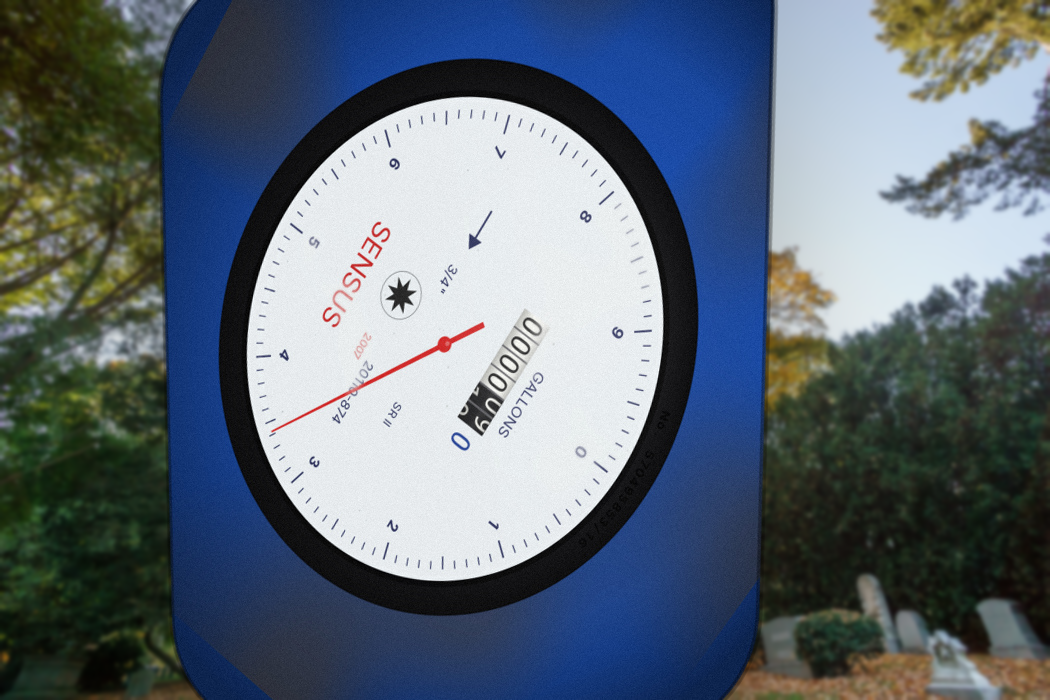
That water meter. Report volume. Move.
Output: 93.4 gal
